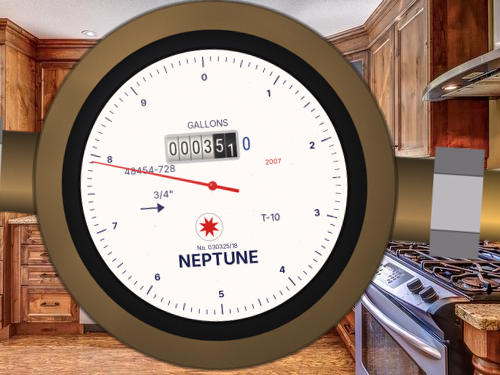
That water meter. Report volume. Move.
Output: 3507.9 gal
